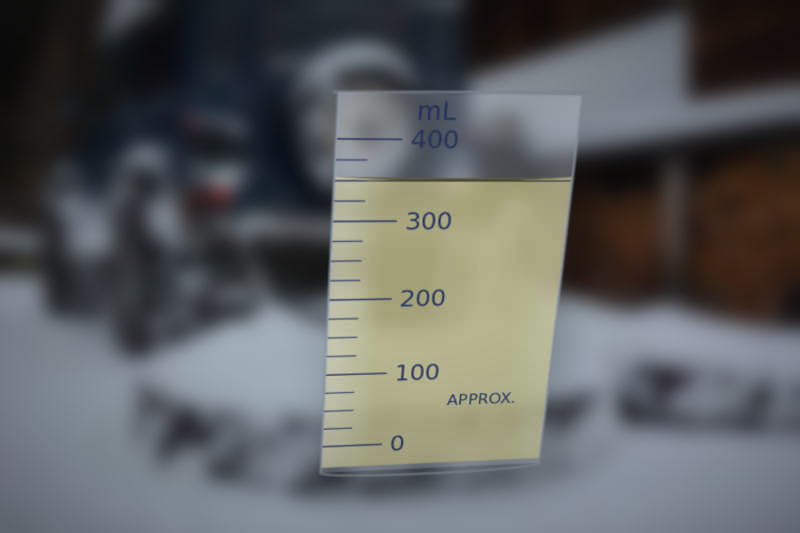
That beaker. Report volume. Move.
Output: 350 mL
